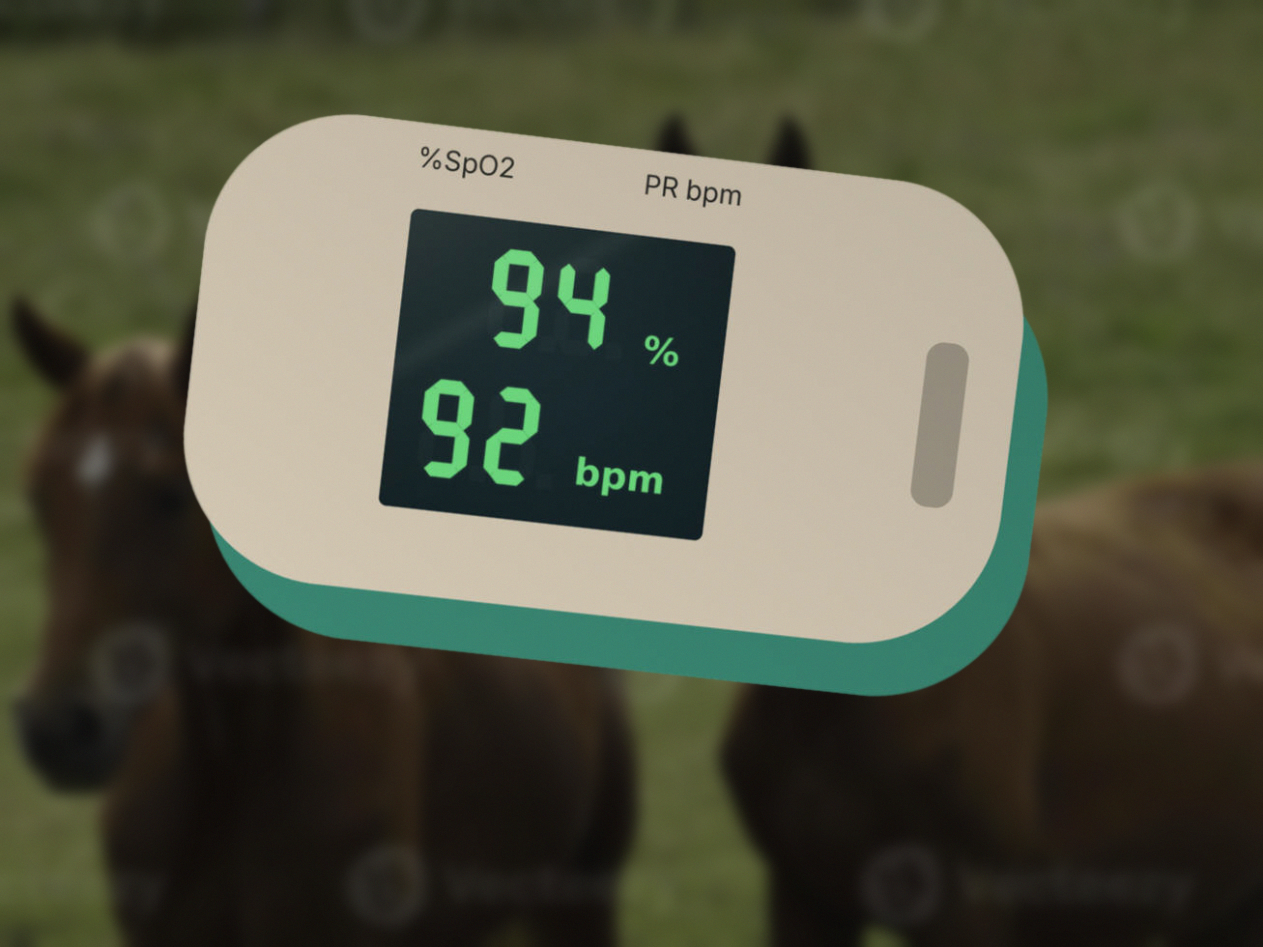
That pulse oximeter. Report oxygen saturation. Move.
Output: 94 %
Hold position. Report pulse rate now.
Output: 92 bpm
